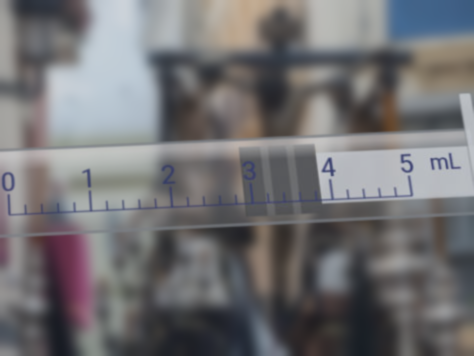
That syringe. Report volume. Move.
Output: 2.9 mL
